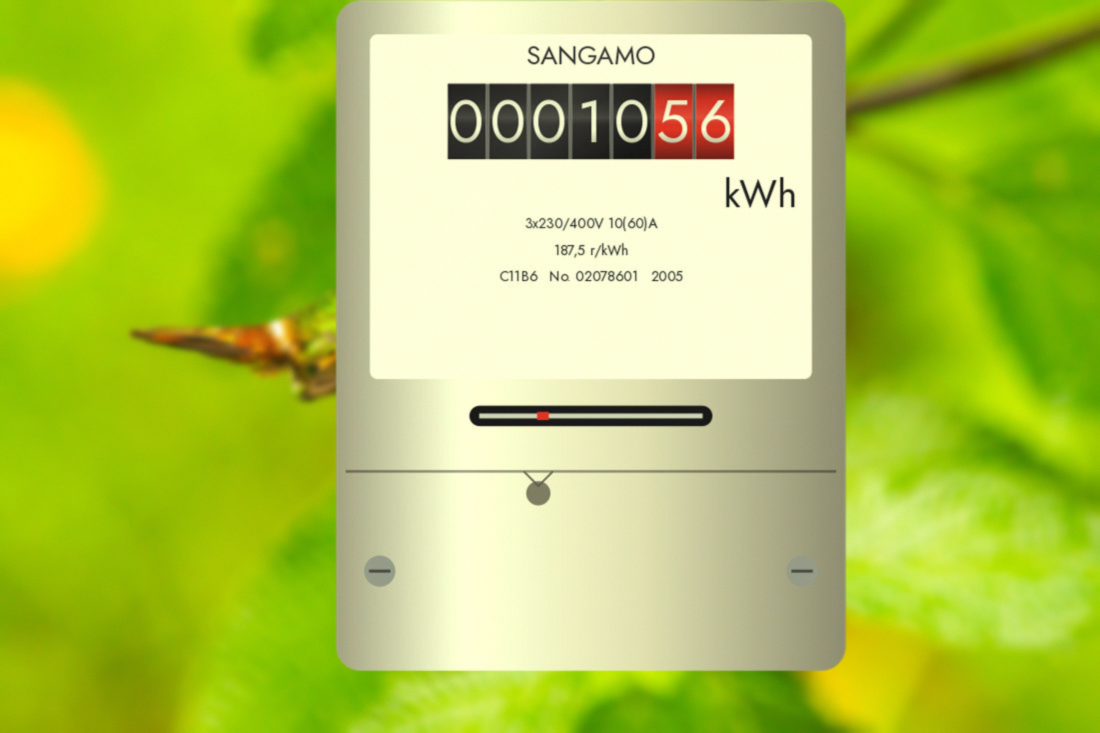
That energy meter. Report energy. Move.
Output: 10.56 kWh
